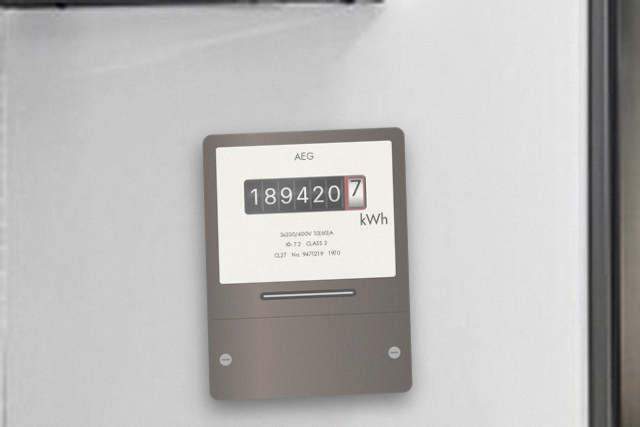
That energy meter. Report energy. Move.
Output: 189420.7 kWh
